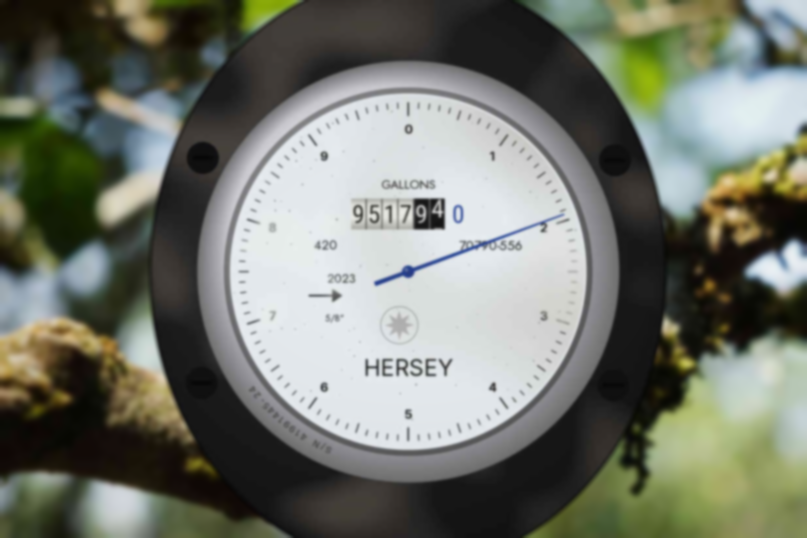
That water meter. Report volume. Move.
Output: 9517941.9 gal
